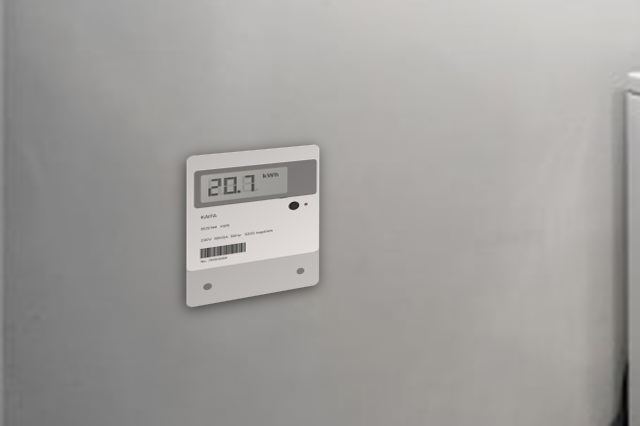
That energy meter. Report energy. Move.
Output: 20.7 kWh
